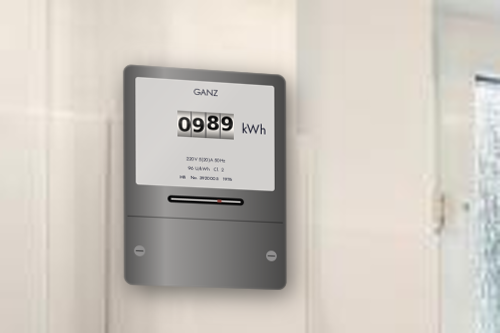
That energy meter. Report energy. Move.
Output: 989 kWh
